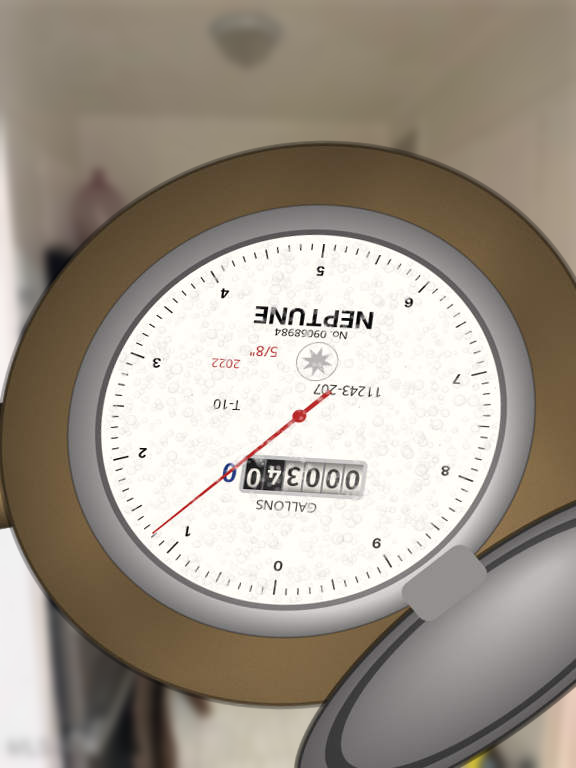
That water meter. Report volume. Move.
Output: 3401.2 gal
